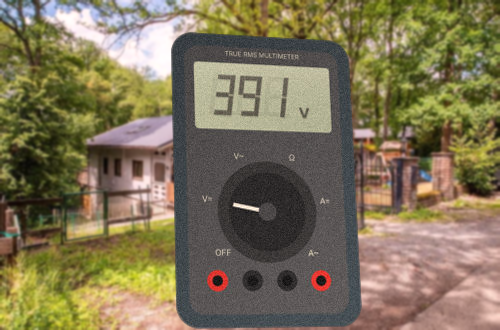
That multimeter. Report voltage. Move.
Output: 391 V
